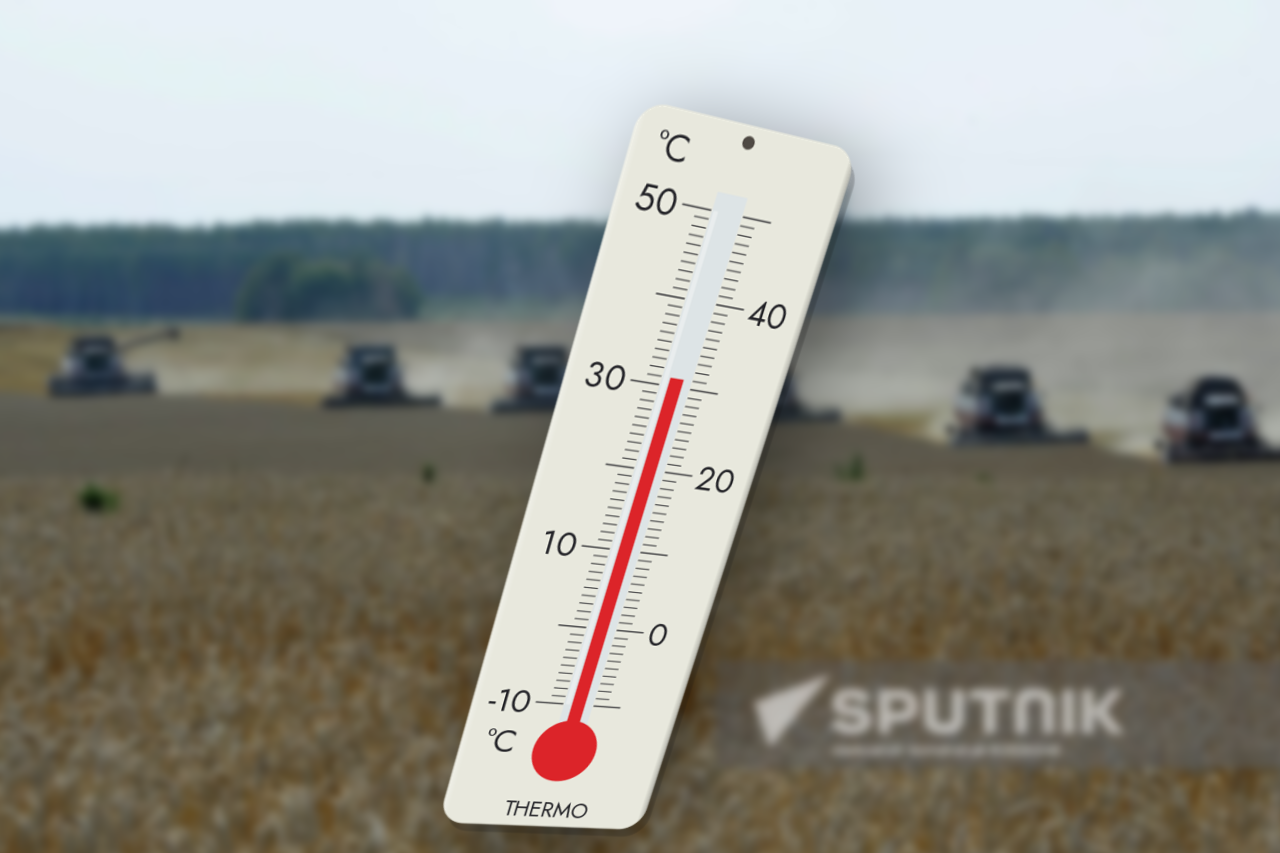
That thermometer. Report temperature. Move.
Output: 31 °C
